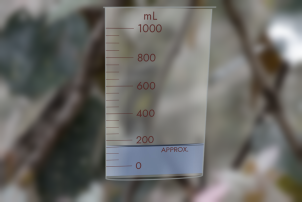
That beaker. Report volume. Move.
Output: 150 mL
